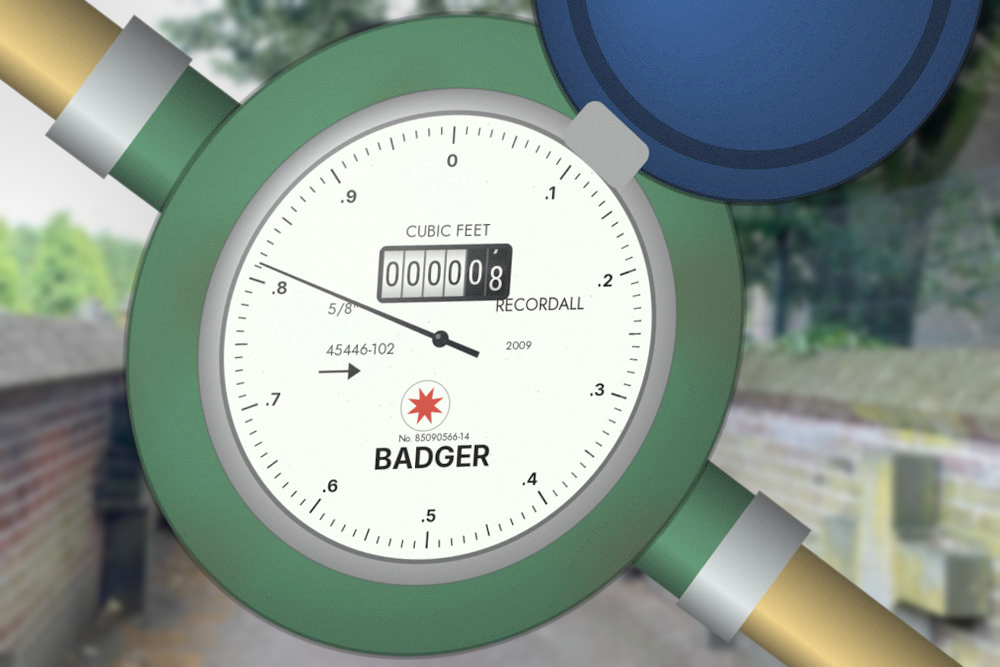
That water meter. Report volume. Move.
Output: 7.81 ft³
